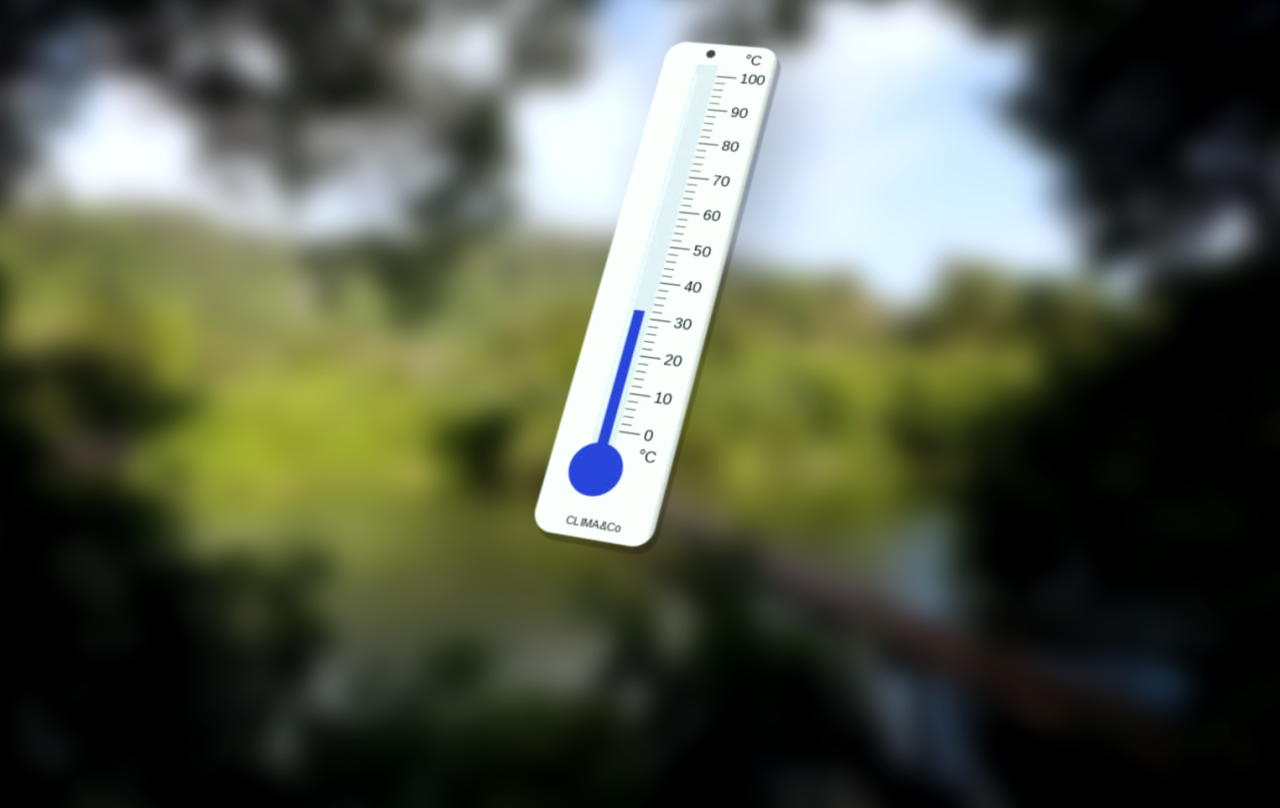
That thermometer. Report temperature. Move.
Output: 32 °C
